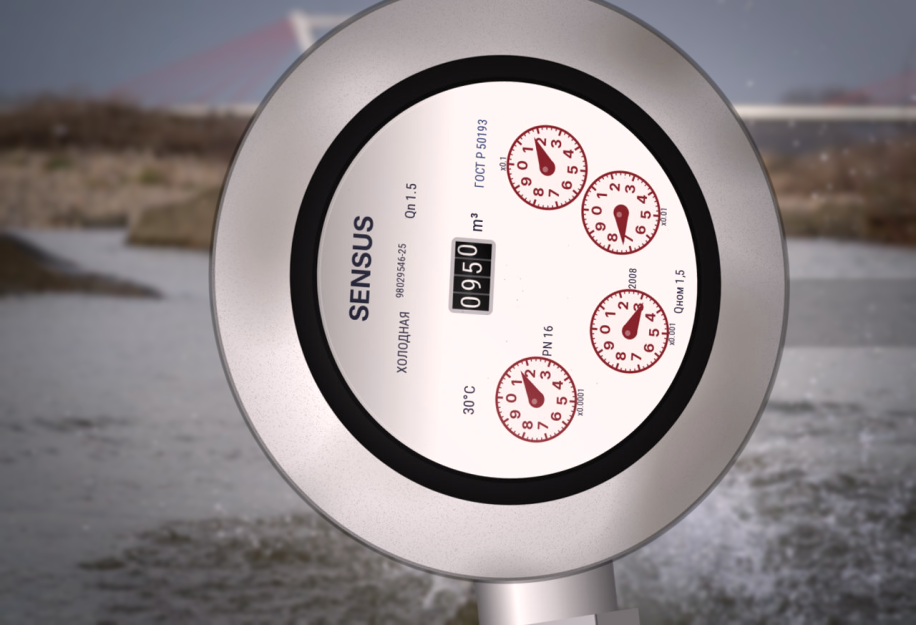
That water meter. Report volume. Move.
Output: 950.1731 m³
